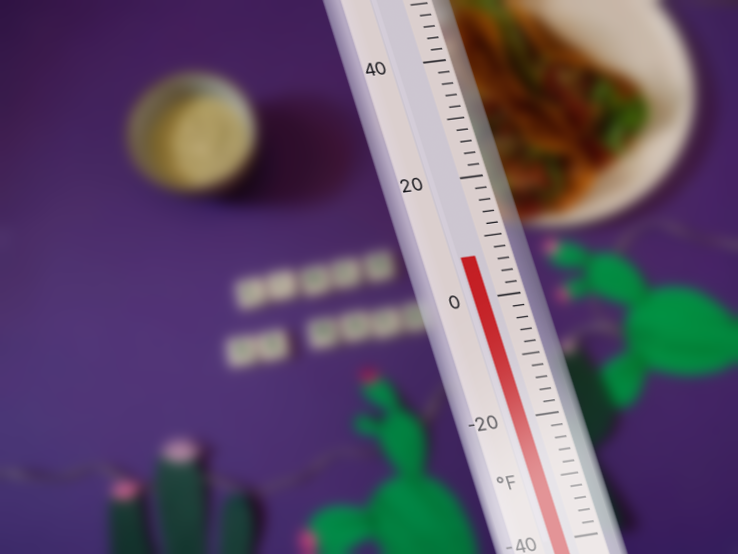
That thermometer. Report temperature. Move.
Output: 7 °F
